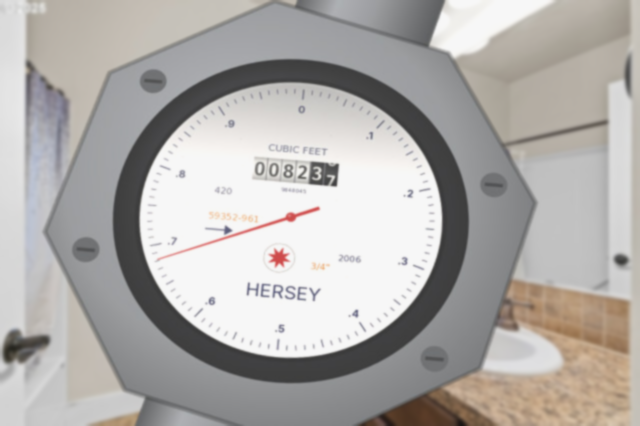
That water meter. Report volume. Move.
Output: 8236.68 ft³
